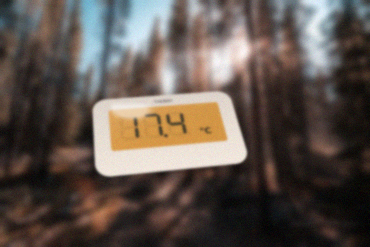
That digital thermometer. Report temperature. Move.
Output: 17.4 °C
